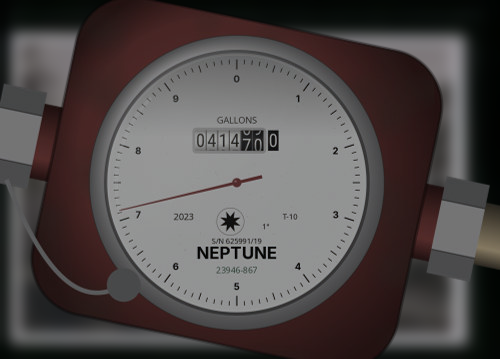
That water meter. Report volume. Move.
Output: 414697.1 gal
